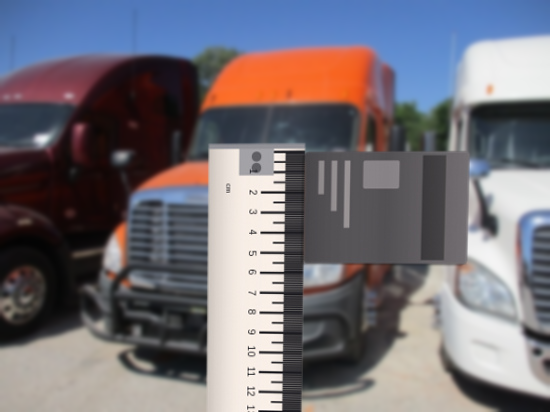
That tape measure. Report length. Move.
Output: 5.5 cm
